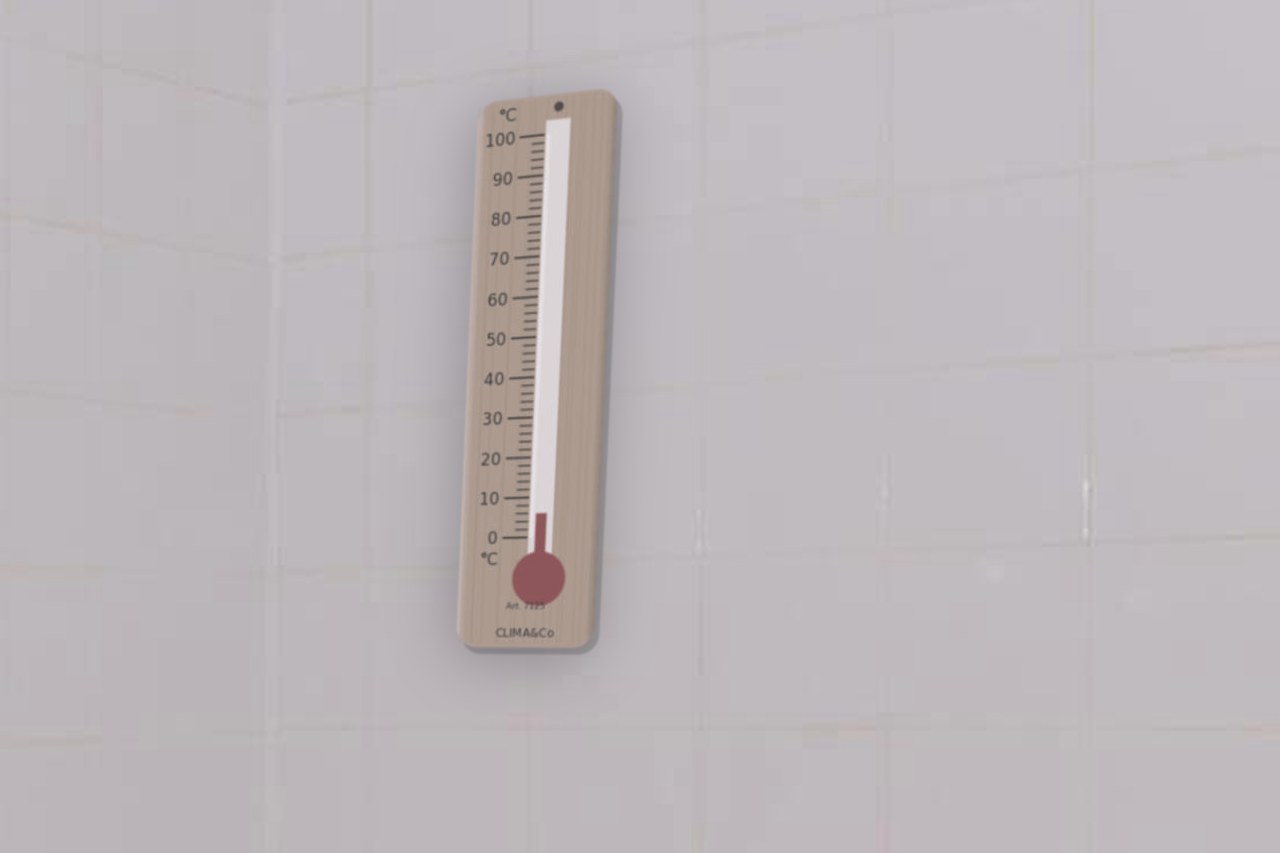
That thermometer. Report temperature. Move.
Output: 6 °C
